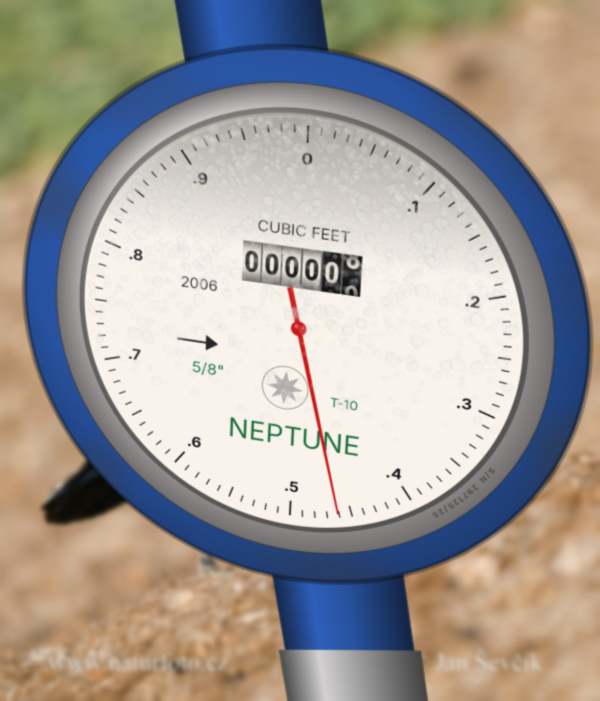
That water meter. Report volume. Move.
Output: 8.46 ft³
